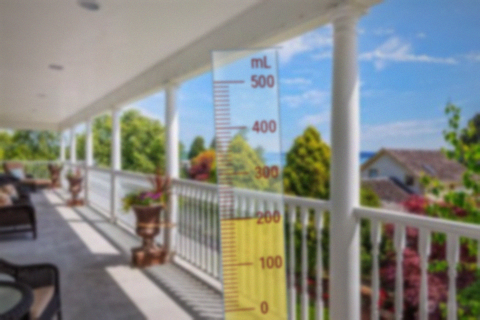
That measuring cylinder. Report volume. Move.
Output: 200 mL
